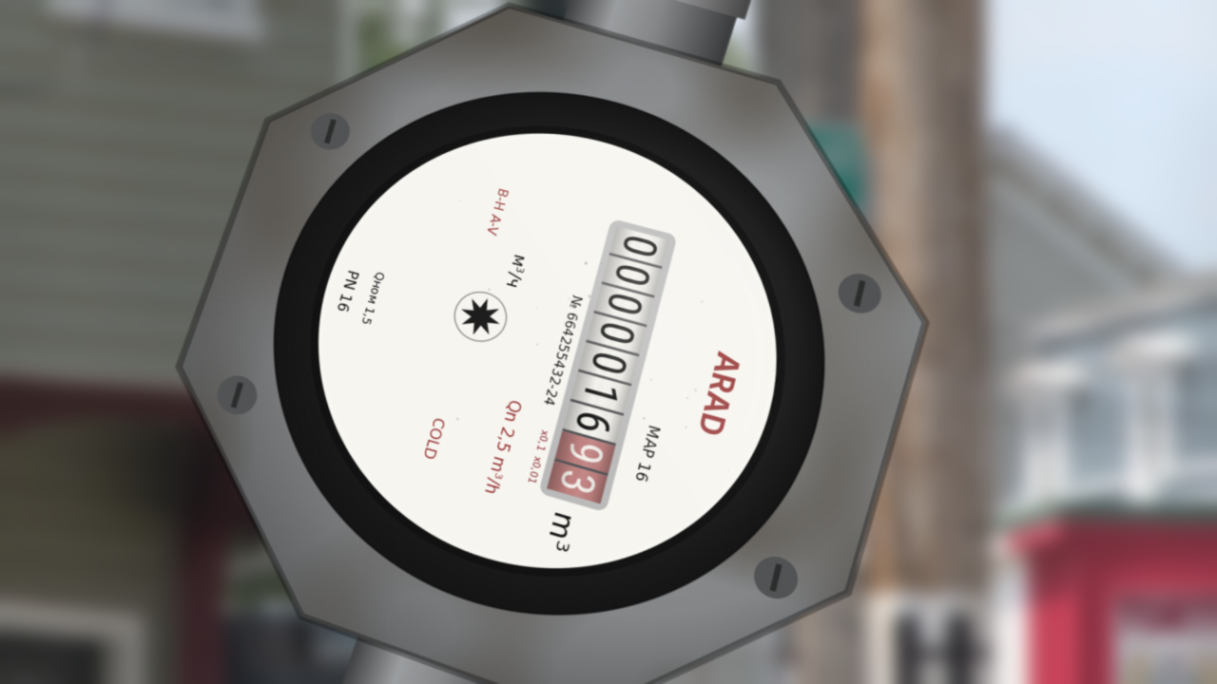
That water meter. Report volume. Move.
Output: 16.93 m³
